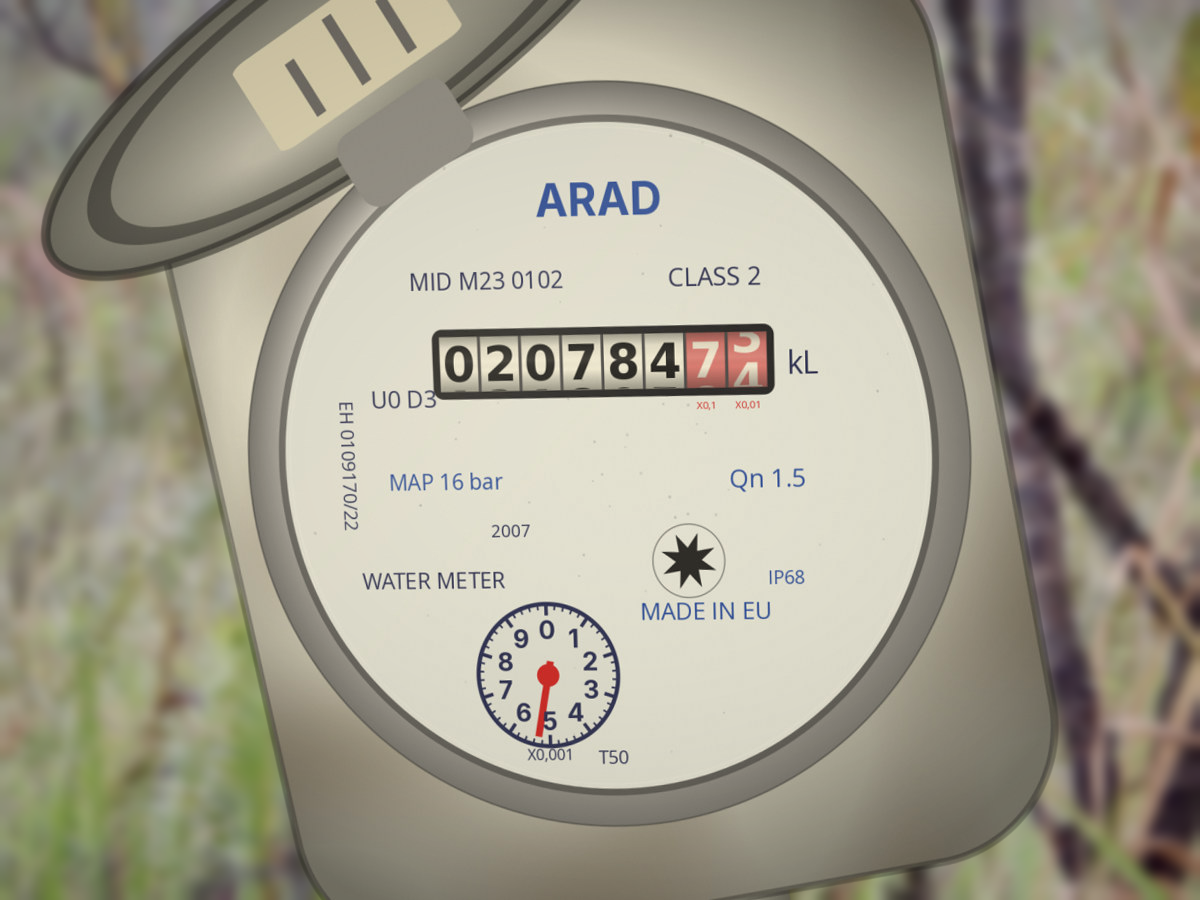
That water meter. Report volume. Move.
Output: 20784.735 kL
